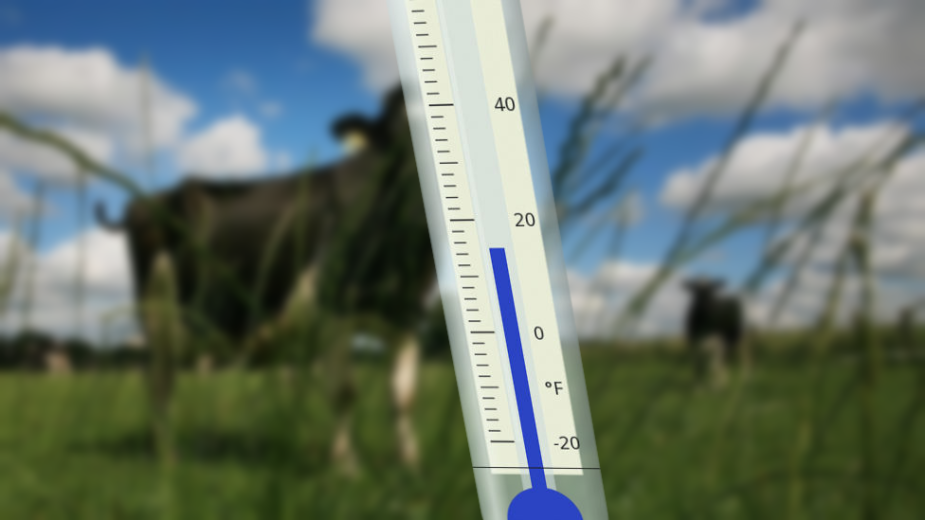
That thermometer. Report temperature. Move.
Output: 15 °F
